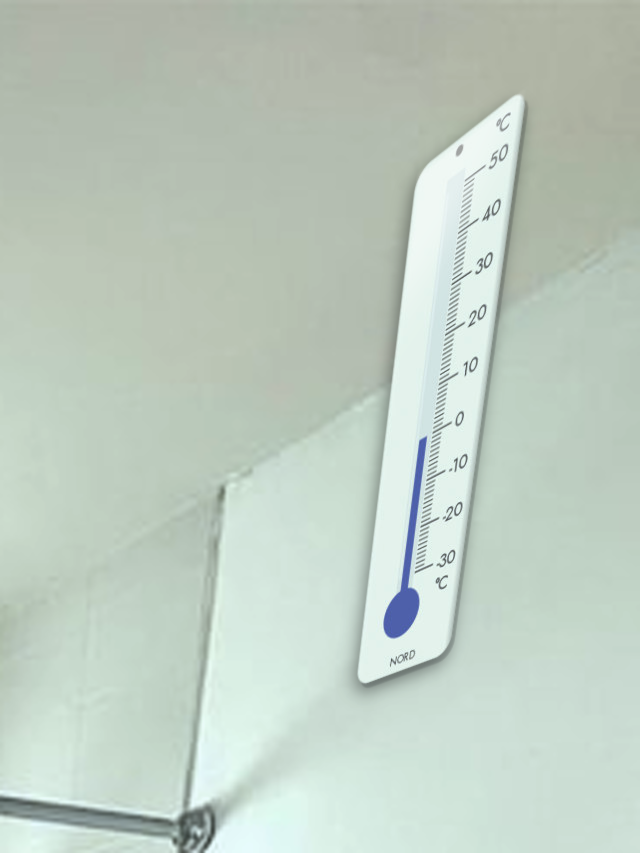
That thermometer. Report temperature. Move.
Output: 0 °C
